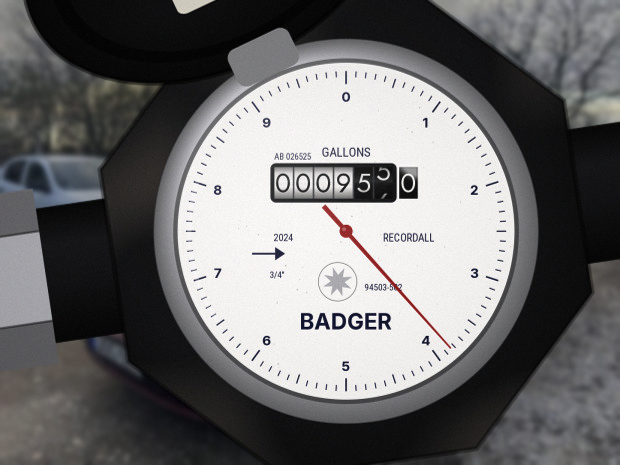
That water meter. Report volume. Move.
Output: 9553.8 gal
